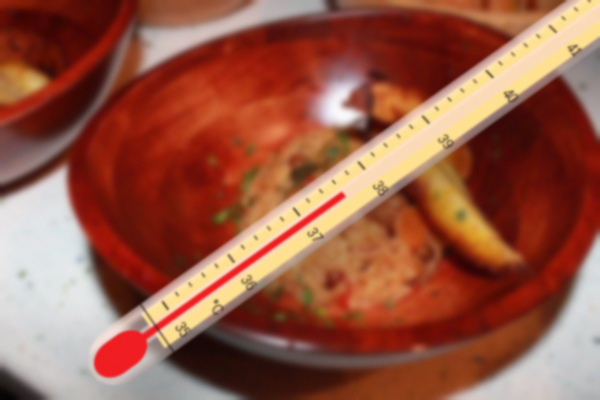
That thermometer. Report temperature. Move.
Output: 37.6 °C
